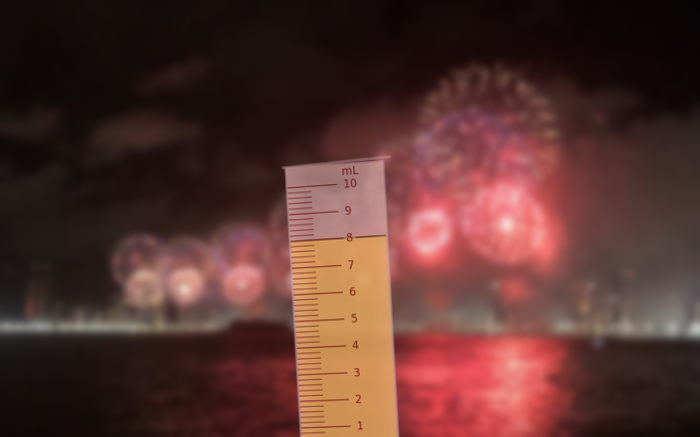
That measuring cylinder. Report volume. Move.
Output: 8 mL
